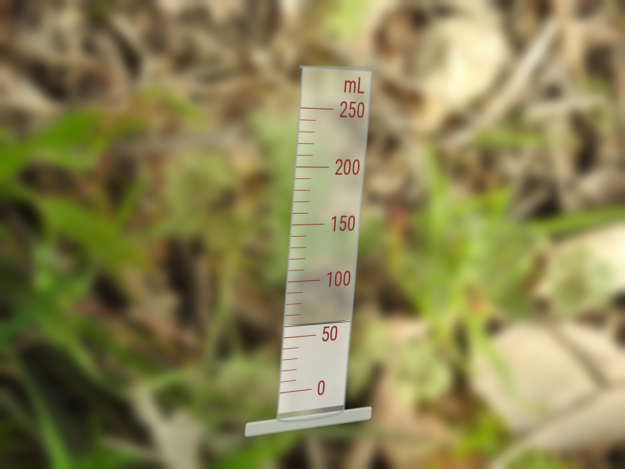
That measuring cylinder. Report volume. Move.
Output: 60 mL
